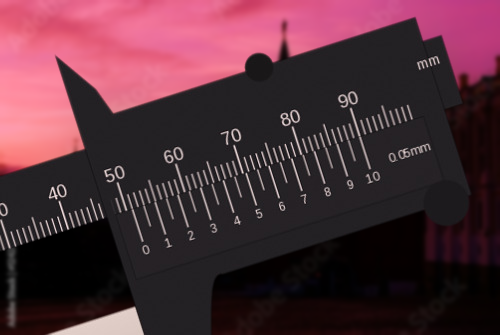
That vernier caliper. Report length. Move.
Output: 51.0 mm
